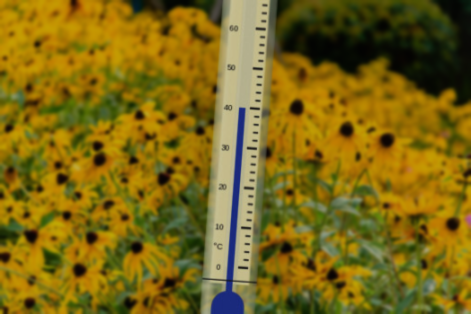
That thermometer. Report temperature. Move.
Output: 40 °C
